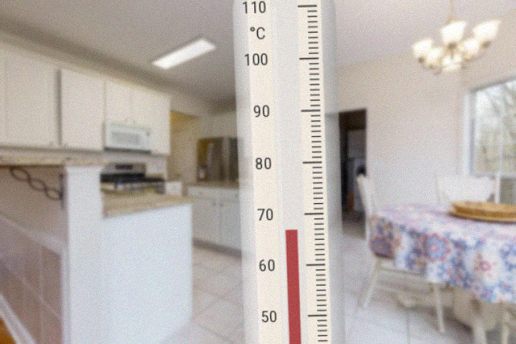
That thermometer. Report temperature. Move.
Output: 67 °C
